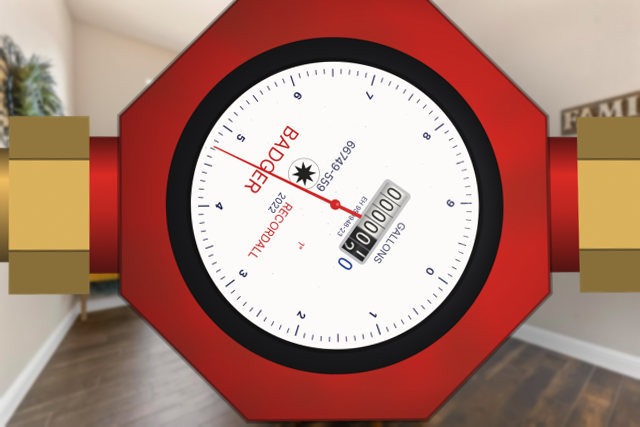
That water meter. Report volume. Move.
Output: 14.7 gal
